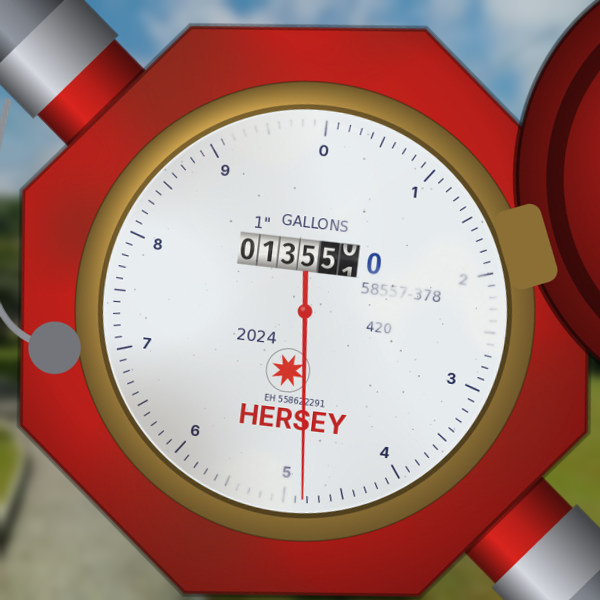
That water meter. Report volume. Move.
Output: 135504.8 gal
